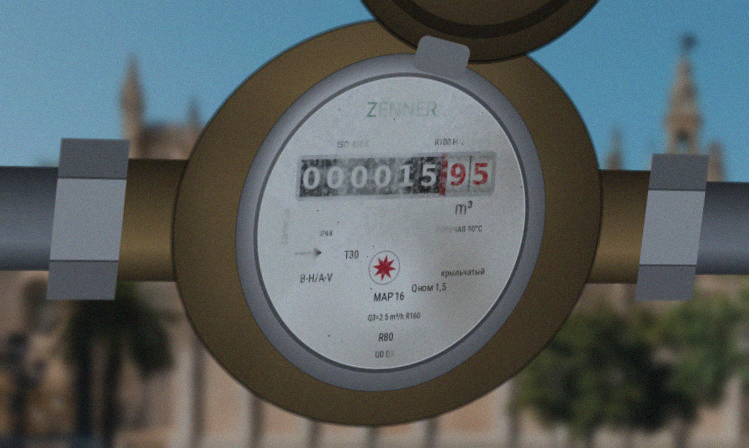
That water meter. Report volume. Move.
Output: 15.95 m³
